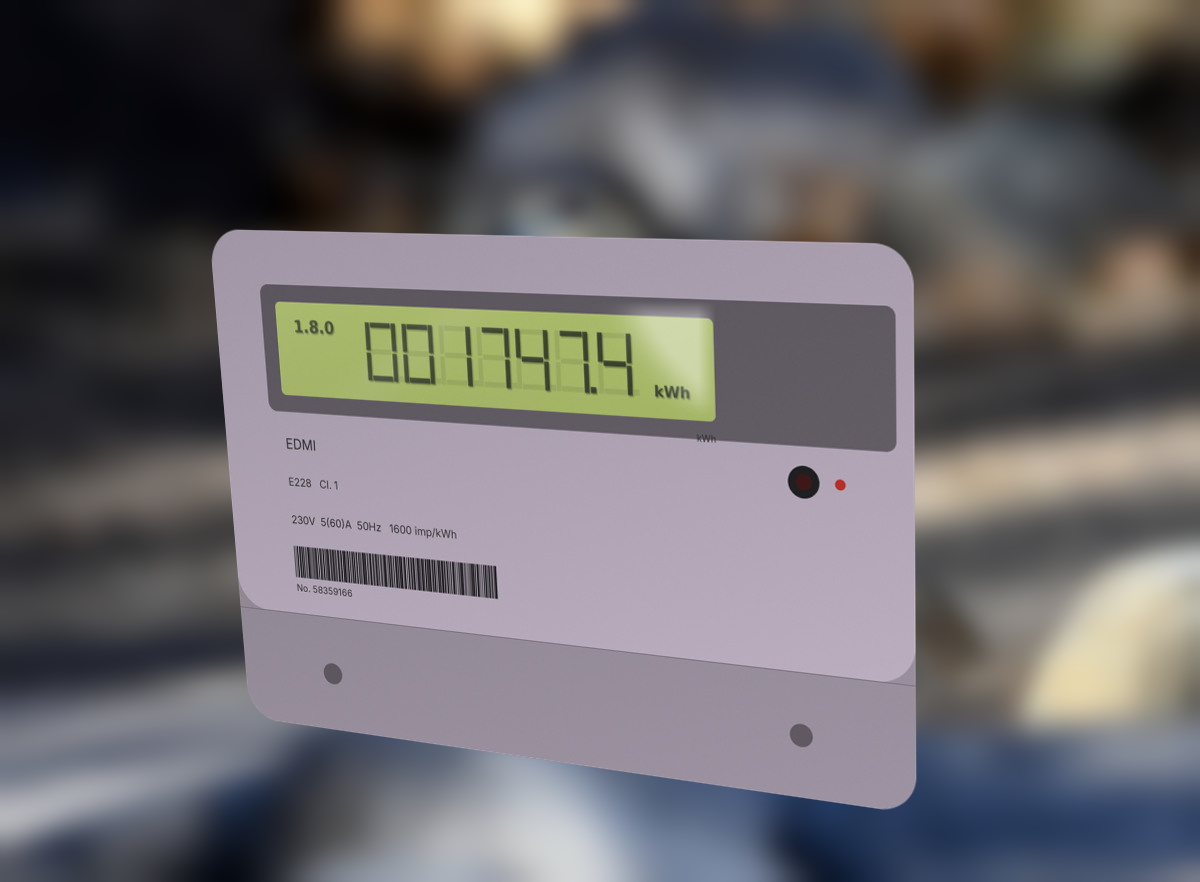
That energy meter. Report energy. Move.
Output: 1747.4 kWh
